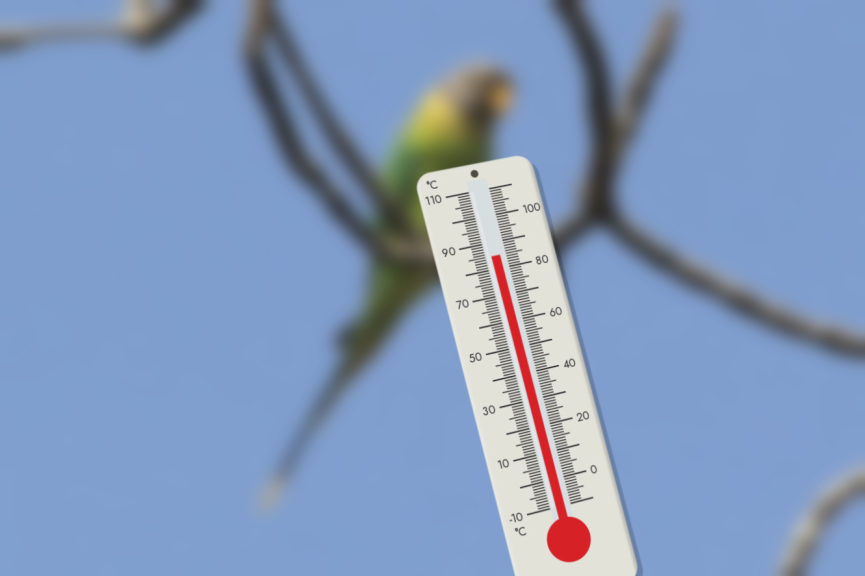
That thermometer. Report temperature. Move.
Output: 85 °C
